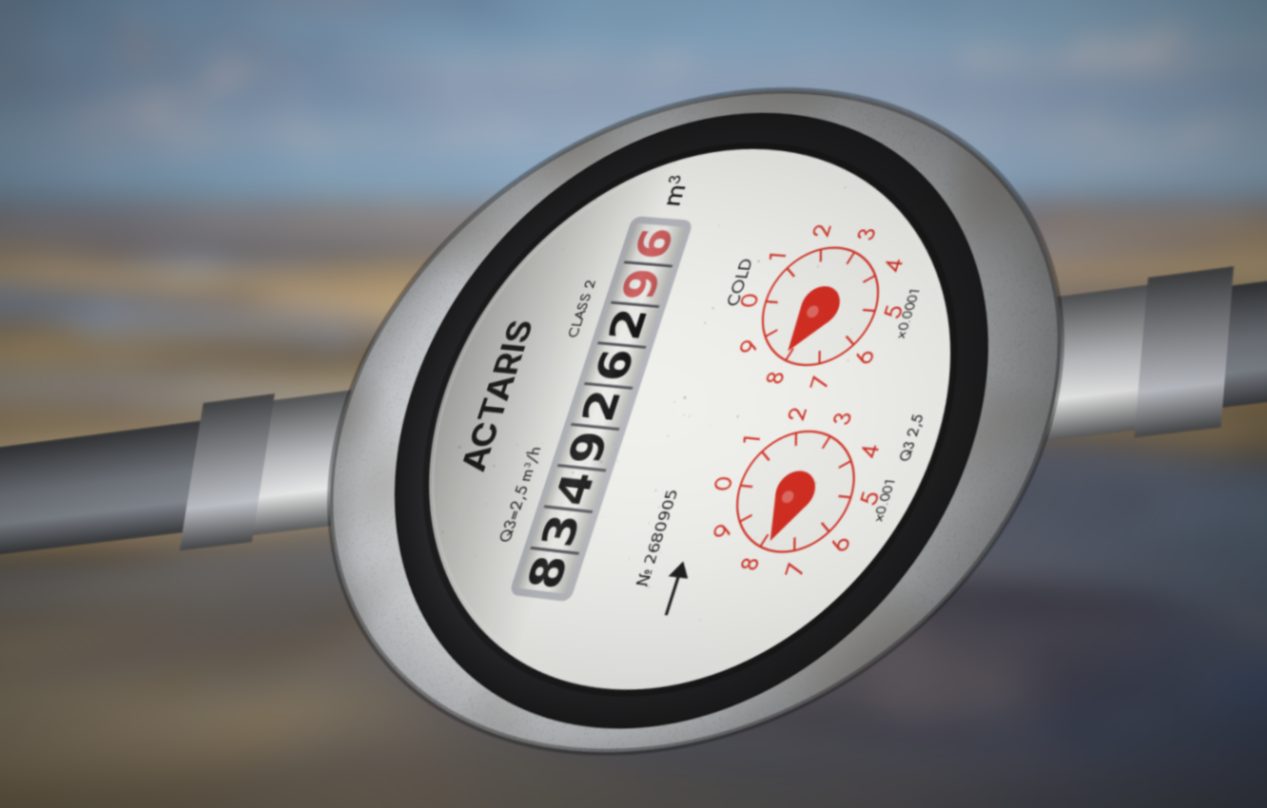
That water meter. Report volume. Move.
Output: 8349262.9678 m³
